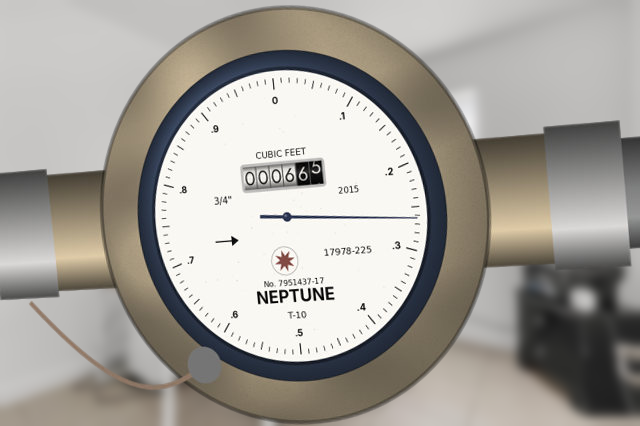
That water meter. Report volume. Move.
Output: 665.26 ft³
